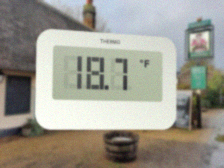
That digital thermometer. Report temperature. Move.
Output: 18.7 °F
